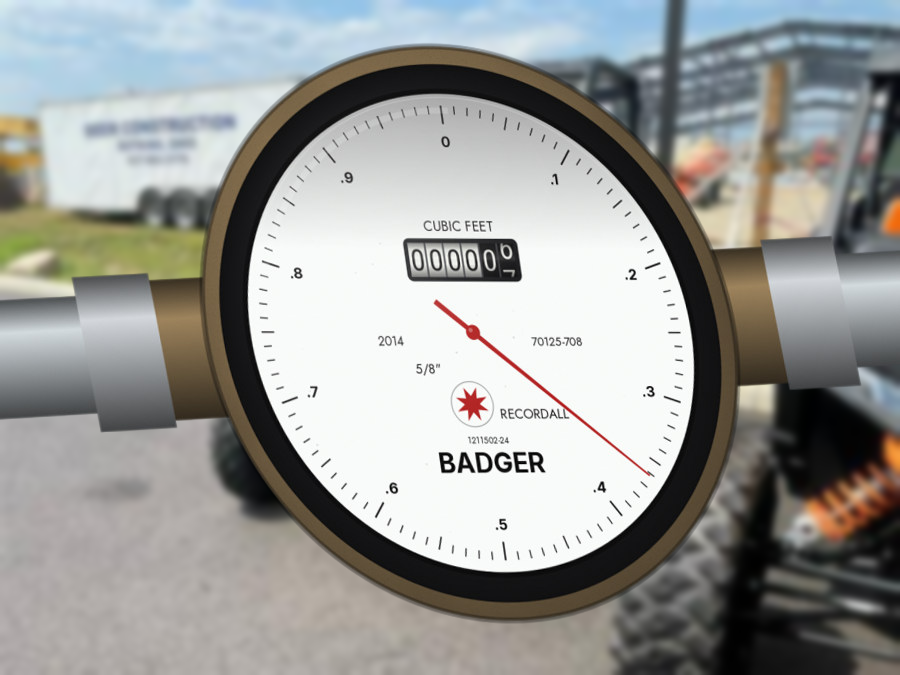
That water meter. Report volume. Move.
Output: 6.36 ft³
